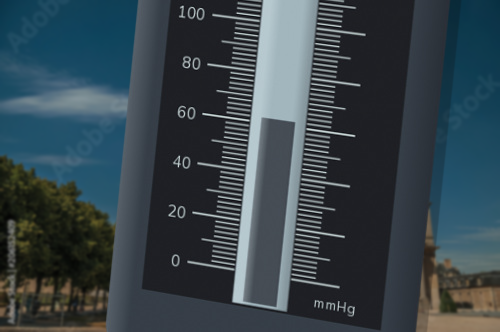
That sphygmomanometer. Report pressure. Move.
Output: 62 mmHg
